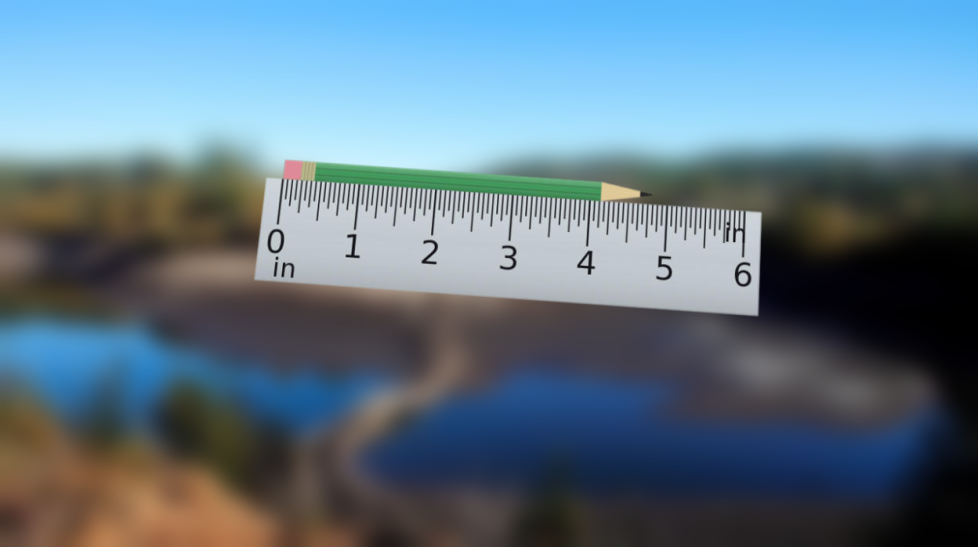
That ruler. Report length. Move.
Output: 4.8125 in
